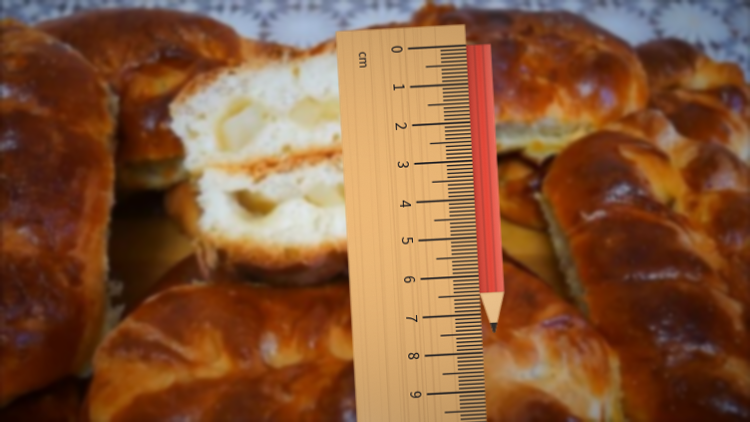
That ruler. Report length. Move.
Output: 7.5 cm
